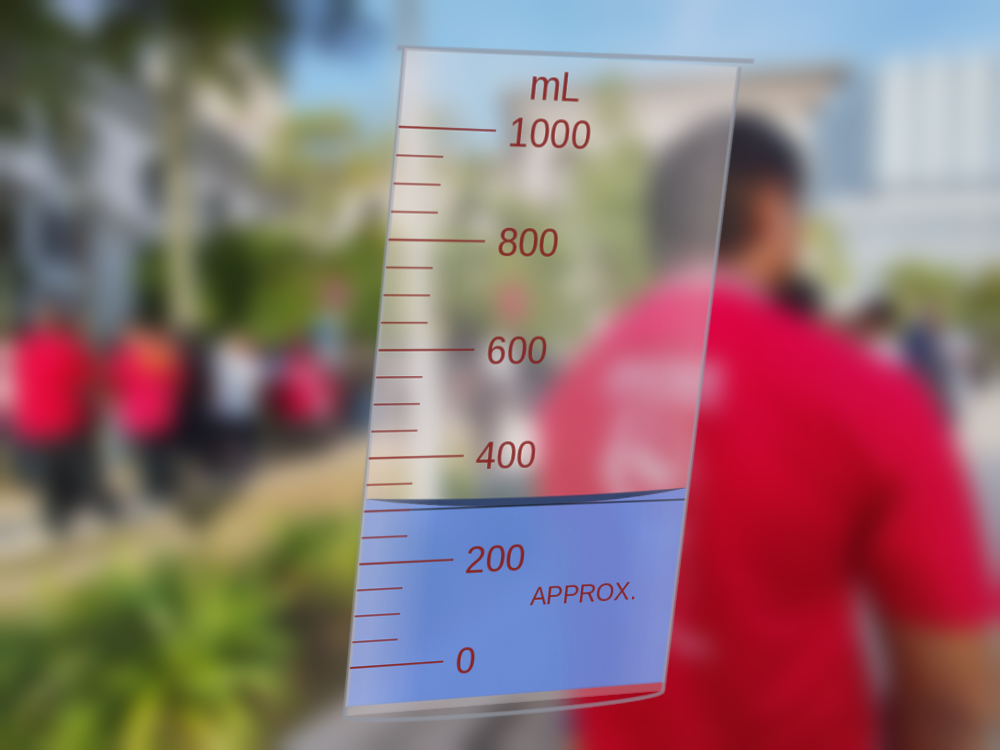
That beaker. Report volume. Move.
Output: 300 mL
